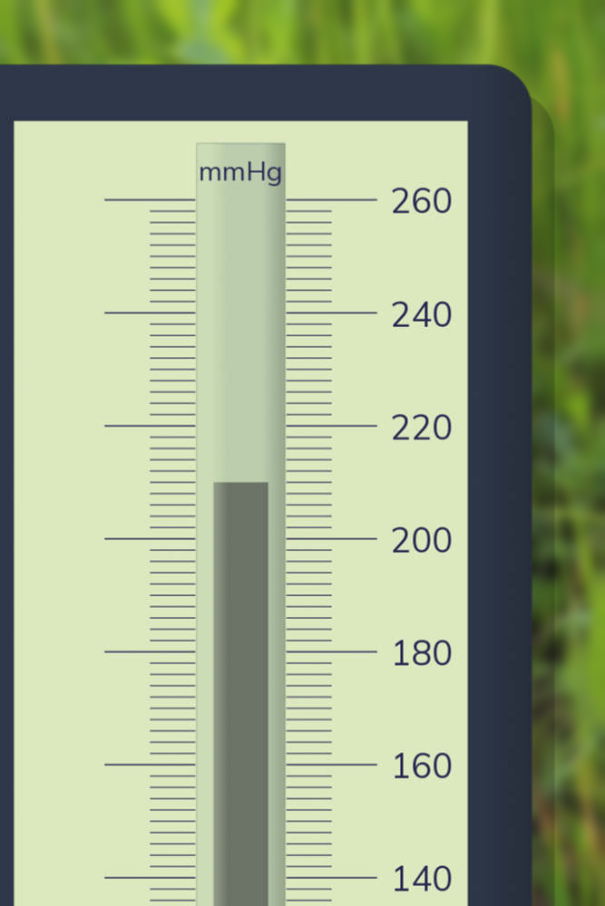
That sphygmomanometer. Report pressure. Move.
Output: 210 mmHg
